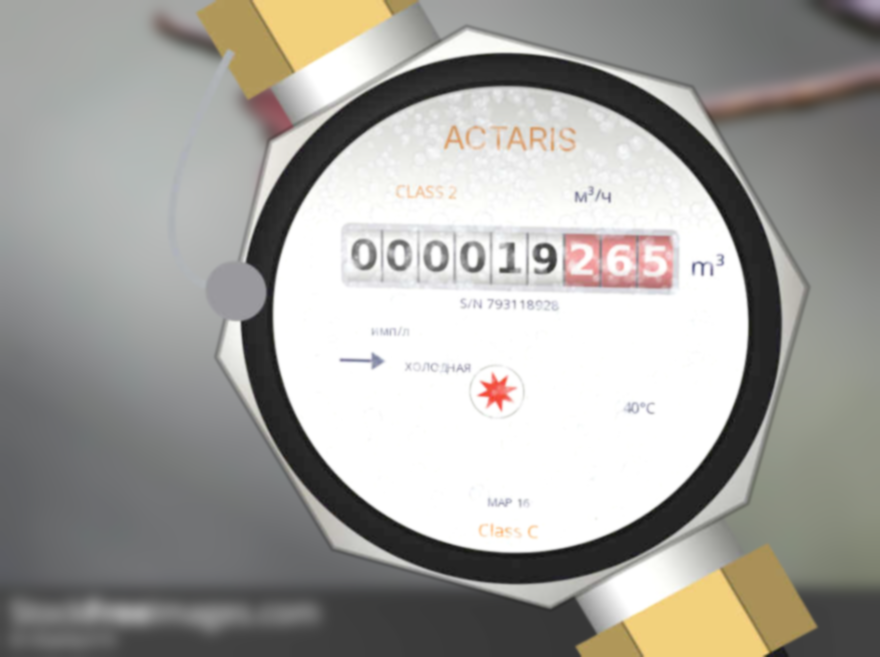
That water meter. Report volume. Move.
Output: 19.265 m³
